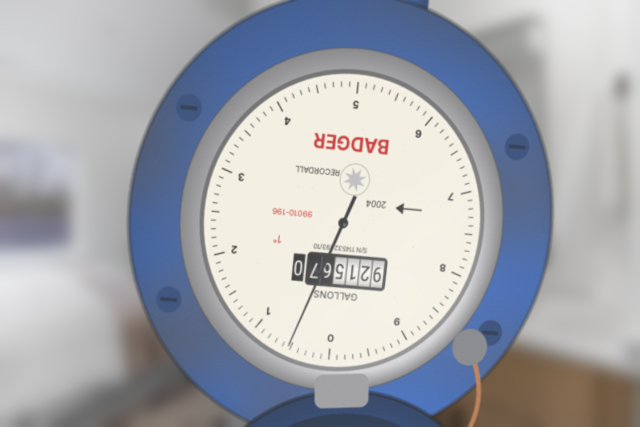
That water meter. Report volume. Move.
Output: 9215670.5 gal
